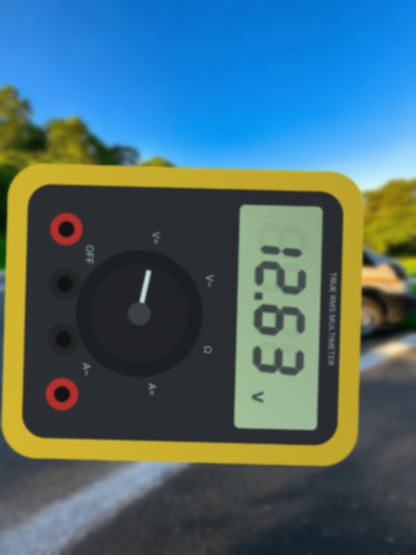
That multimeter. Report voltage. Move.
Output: 12.63 V
